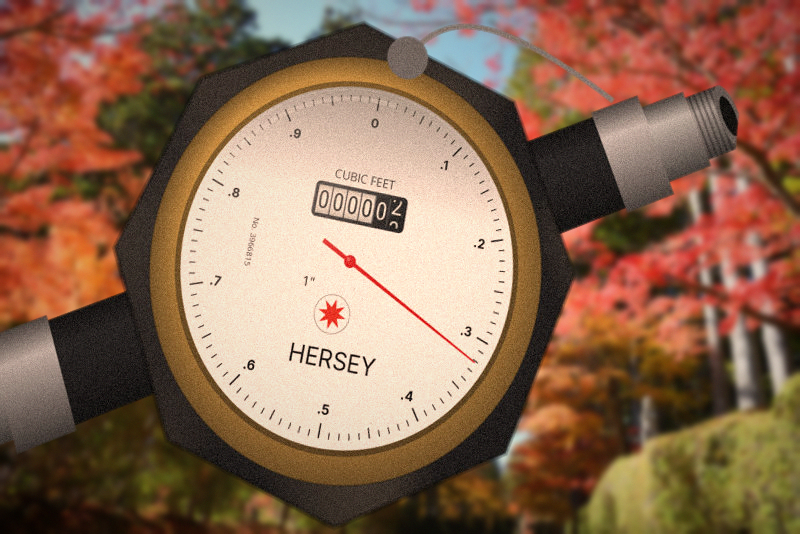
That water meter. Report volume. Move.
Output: 2.32 ft³
